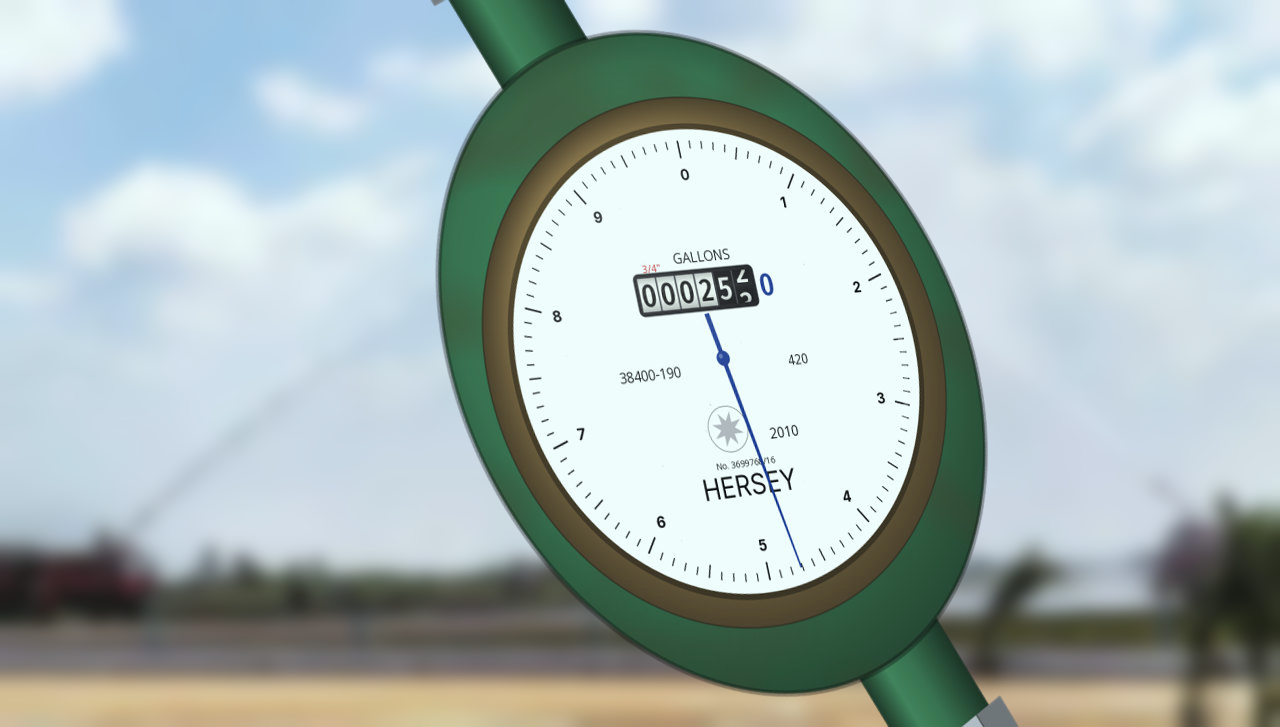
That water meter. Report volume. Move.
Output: 2524.7 gal
